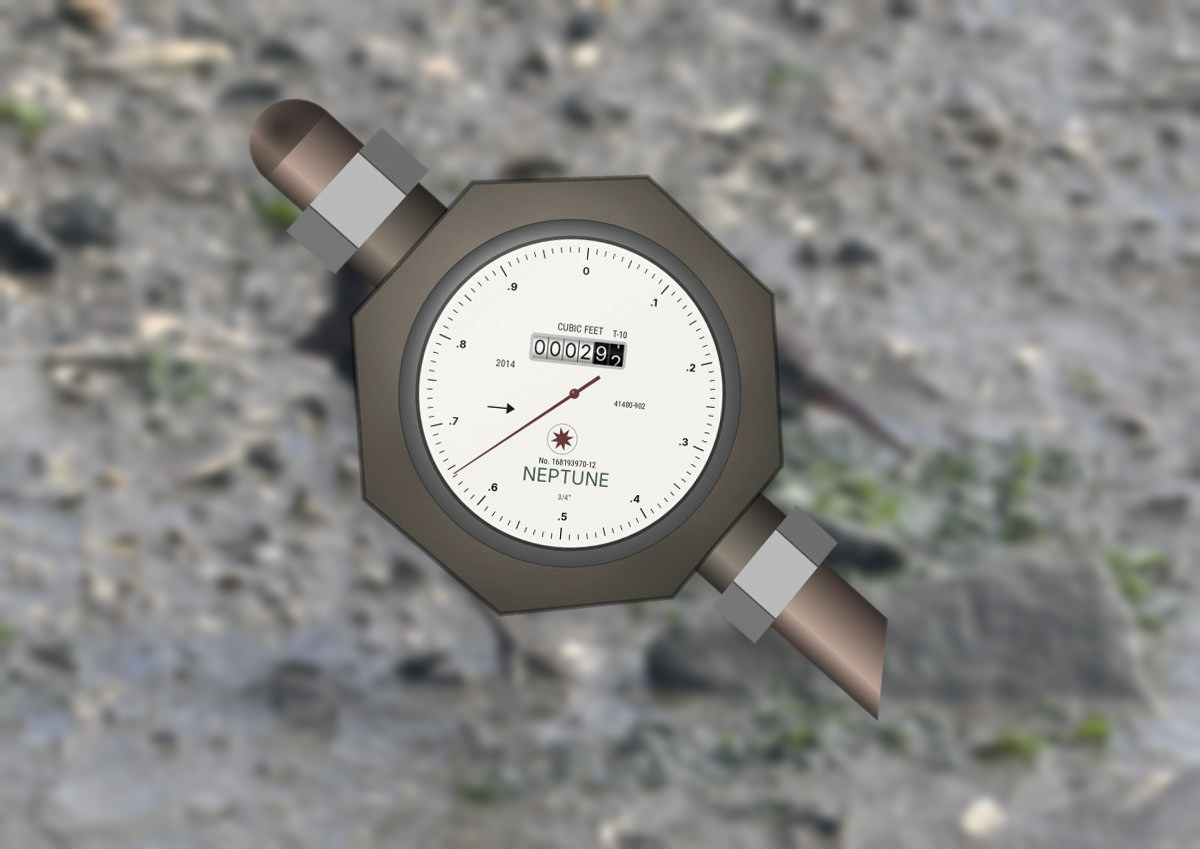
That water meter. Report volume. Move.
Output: 291.64 ft³
